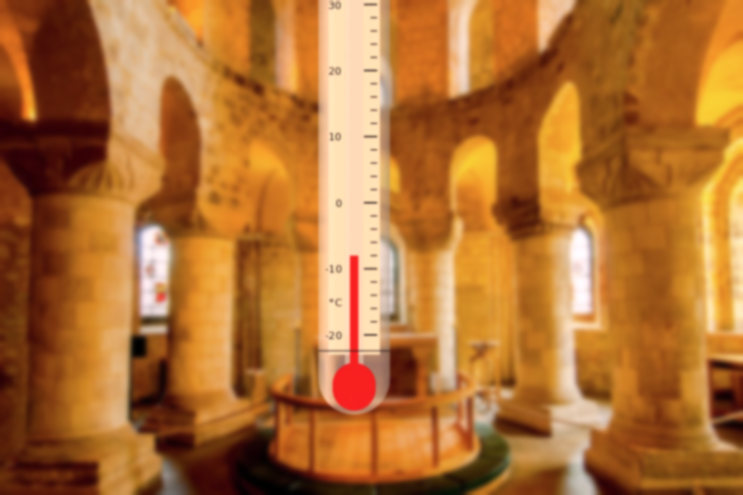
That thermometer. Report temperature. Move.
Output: -8 °C
